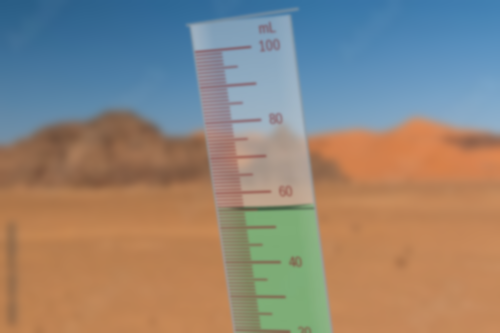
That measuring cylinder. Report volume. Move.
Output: 55 mL
